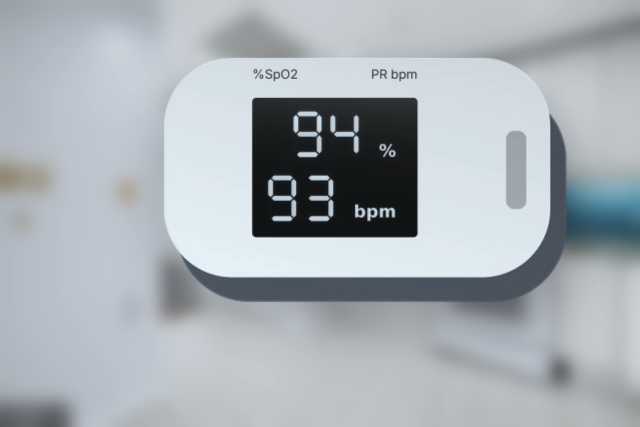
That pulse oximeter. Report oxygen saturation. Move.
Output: 94 %
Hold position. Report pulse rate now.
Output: 93 bpm
